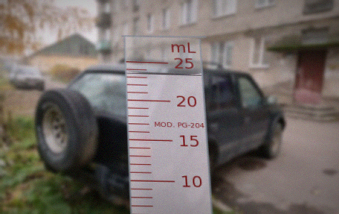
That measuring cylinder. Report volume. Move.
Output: 23.5 mL
